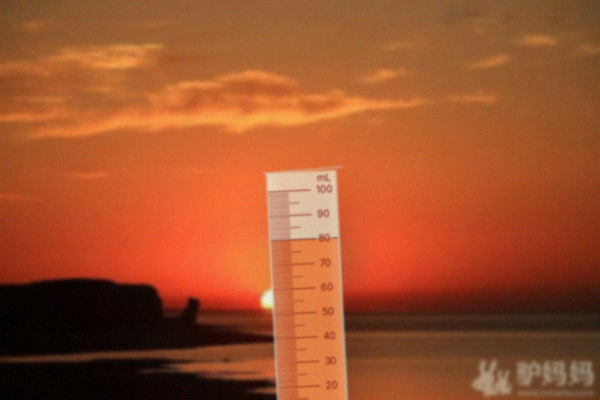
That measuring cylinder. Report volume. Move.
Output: 80 mL
